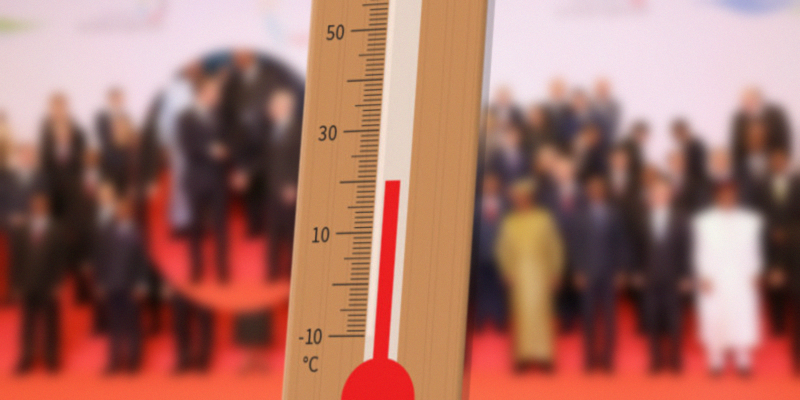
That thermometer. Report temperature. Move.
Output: 20 °C
